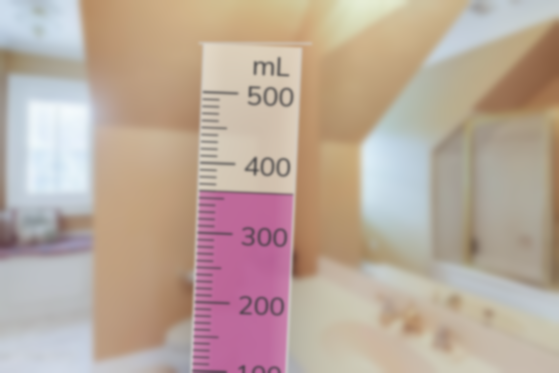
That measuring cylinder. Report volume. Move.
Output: 360 mL
